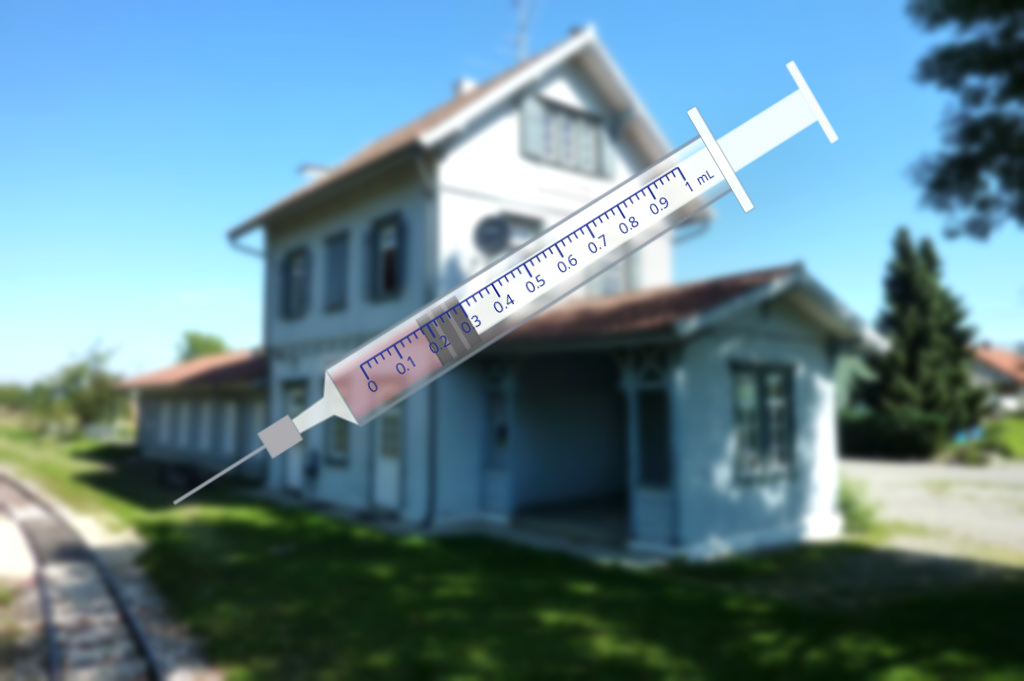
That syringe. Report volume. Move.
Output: 0.18 mL
